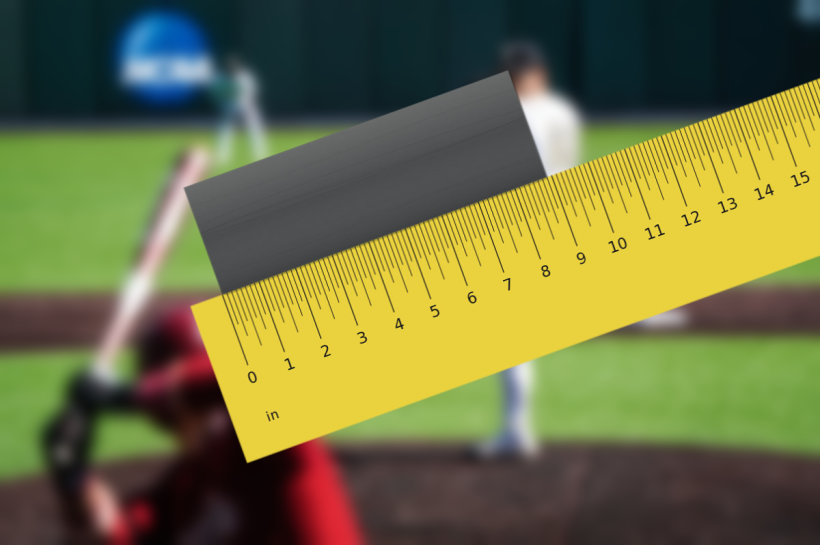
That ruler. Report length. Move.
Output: 8.875 in
